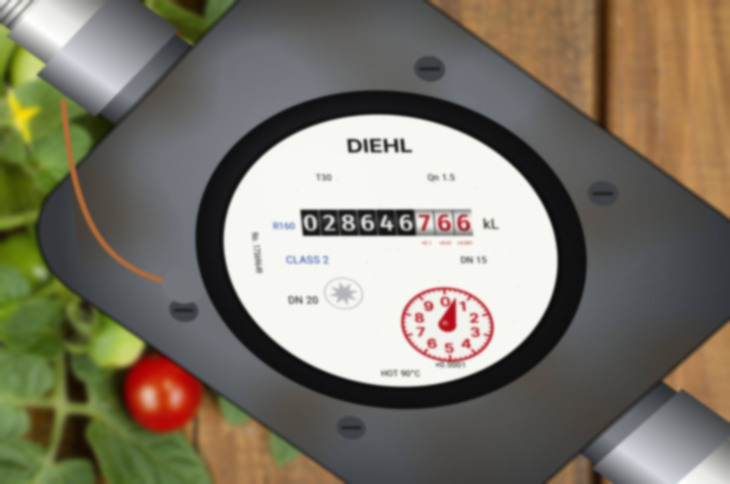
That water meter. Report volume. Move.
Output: 28646.7660 kL
